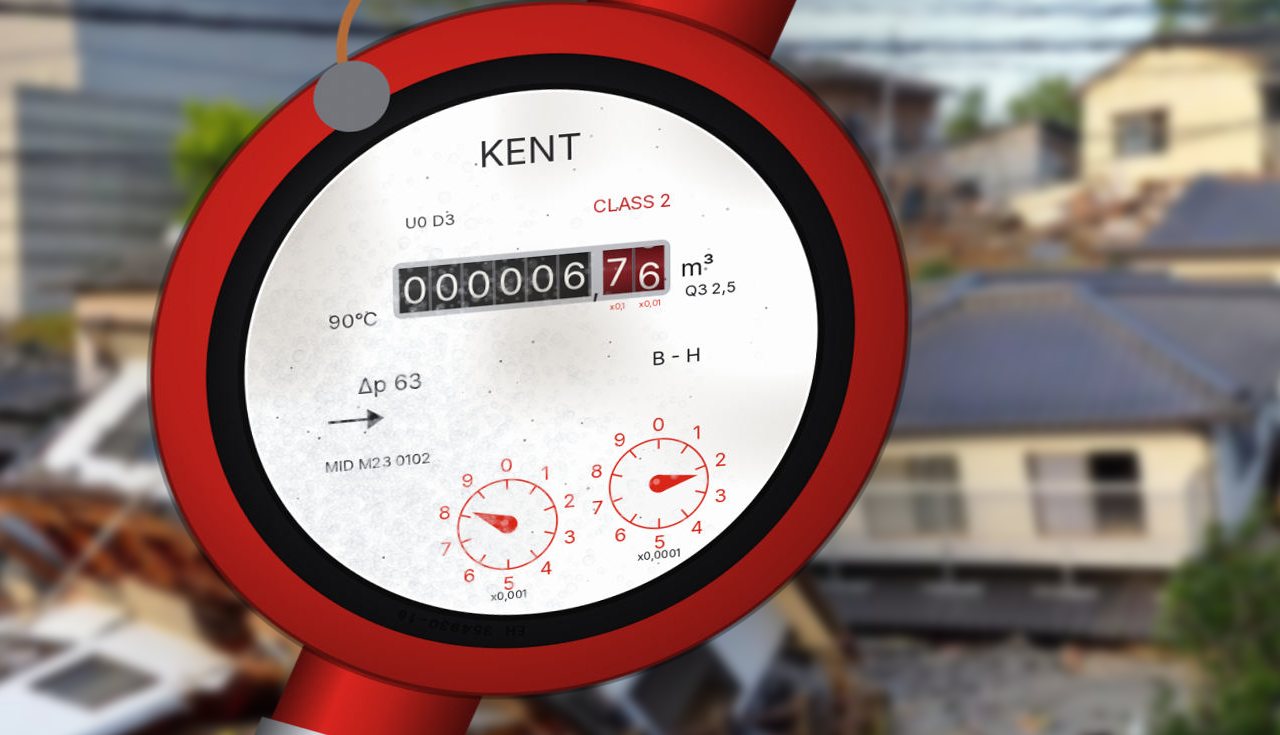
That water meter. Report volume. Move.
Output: 6.7582 m³
